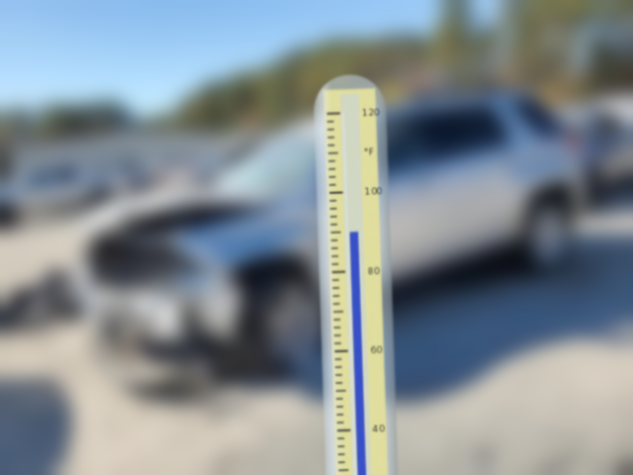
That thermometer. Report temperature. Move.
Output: 90 °F
